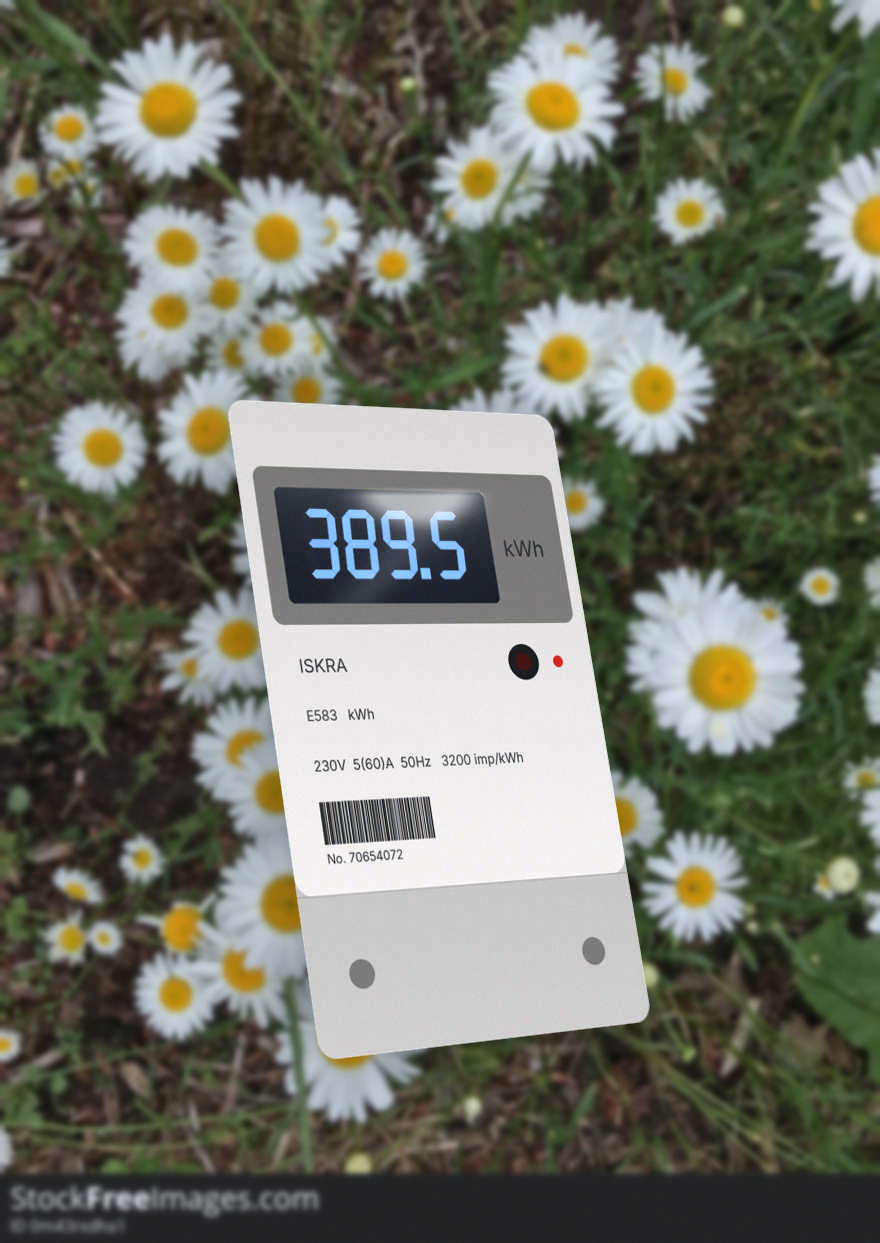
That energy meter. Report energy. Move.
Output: 389.5 kWh
